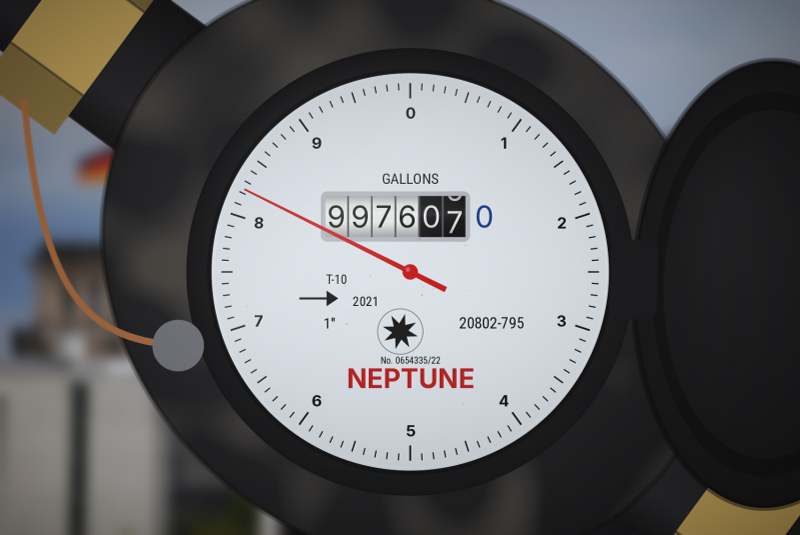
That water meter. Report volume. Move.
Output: 9976068.2 gal
